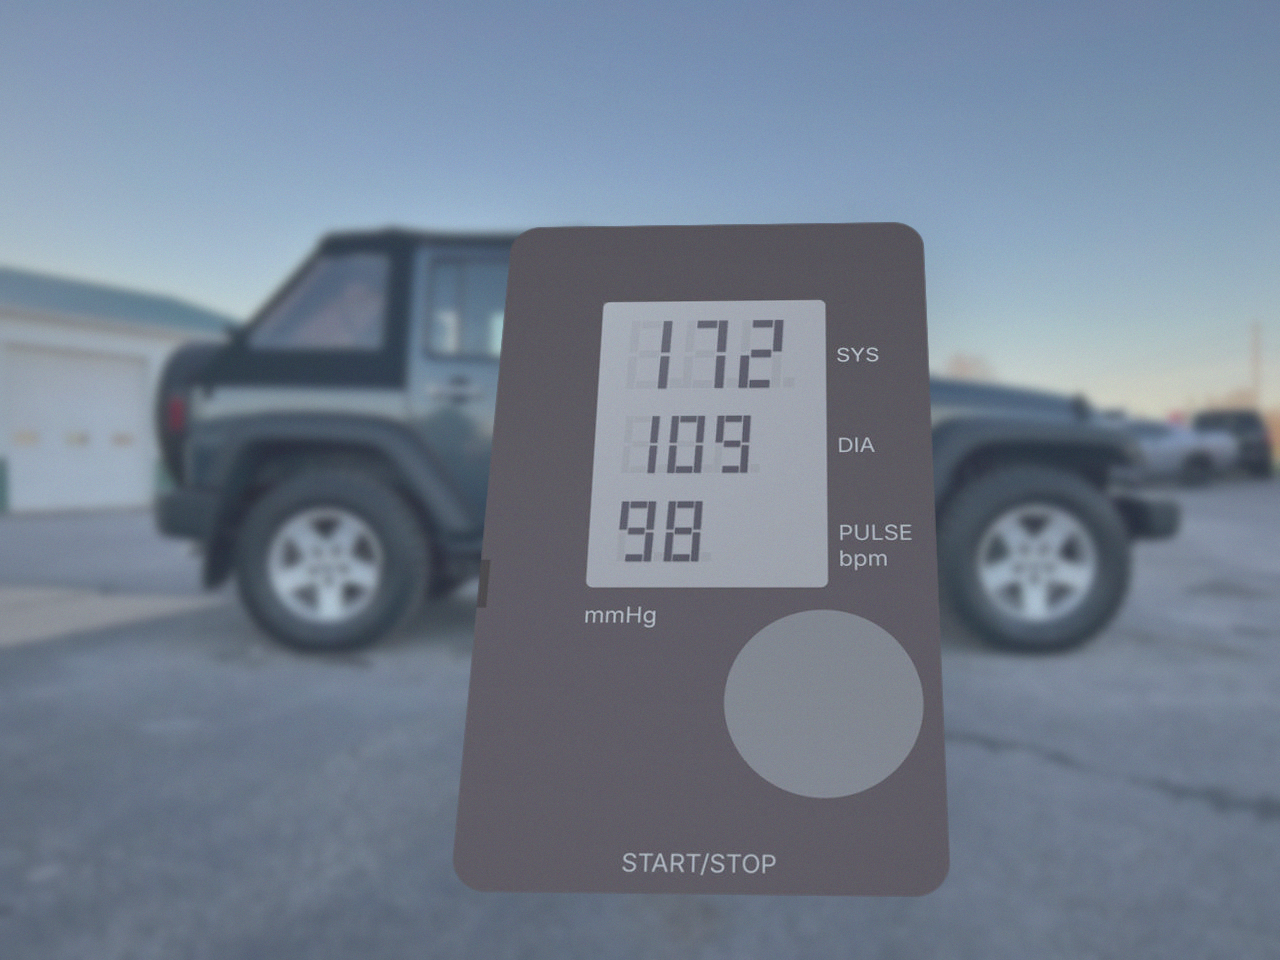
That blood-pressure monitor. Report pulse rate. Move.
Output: 98 bpm
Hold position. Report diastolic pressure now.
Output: 109 mmHg
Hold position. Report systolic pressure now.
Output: 172 mmHg
